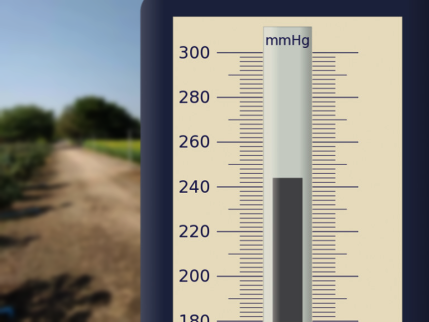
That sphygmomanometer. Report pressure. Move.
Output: 244 mmHg
